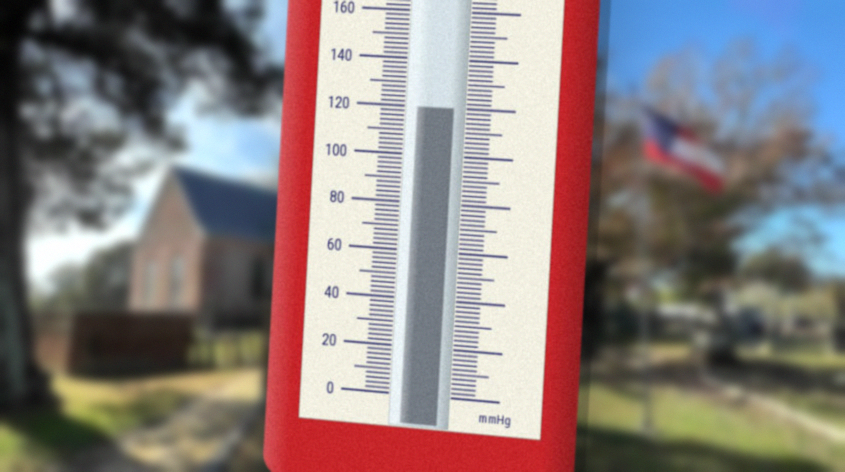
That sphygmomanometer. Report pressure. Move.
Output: 120 mmHg
